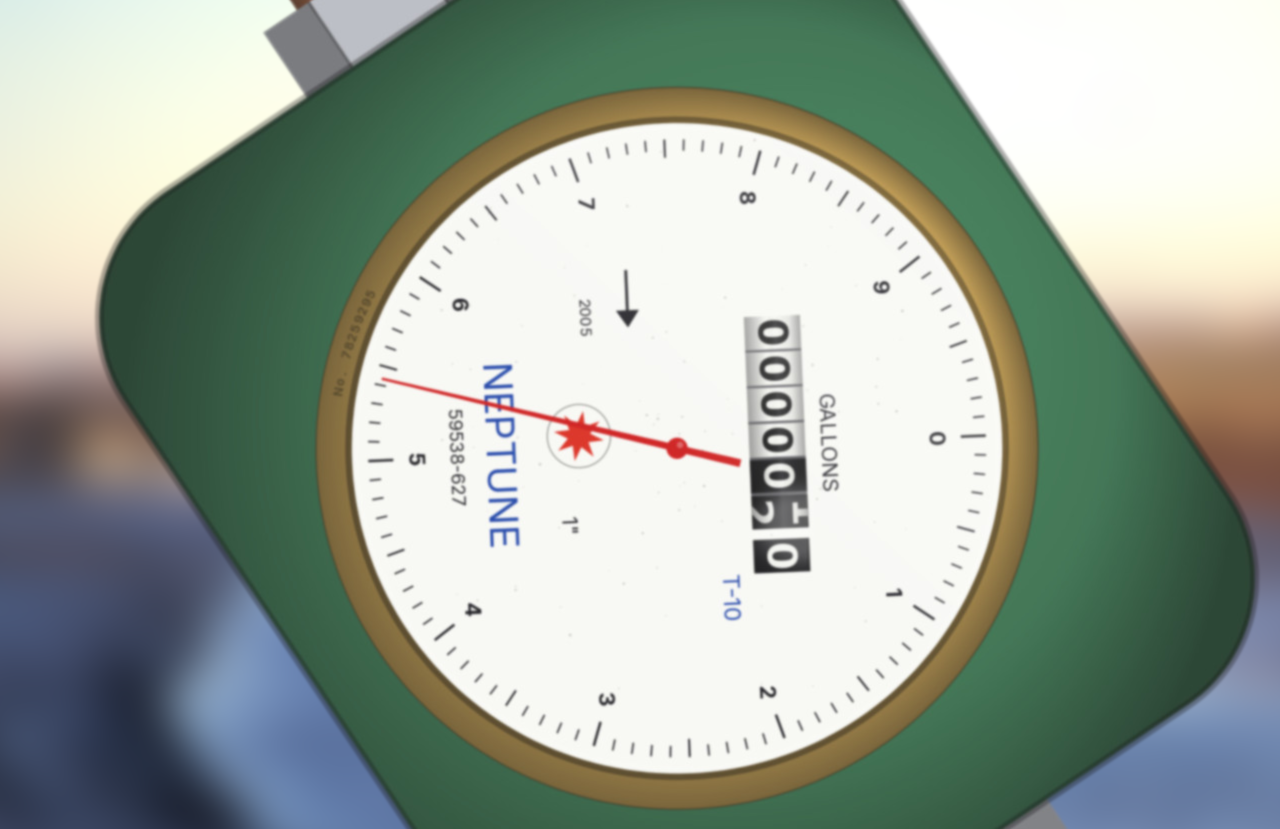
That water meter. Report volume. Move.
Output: 15.4 gal
